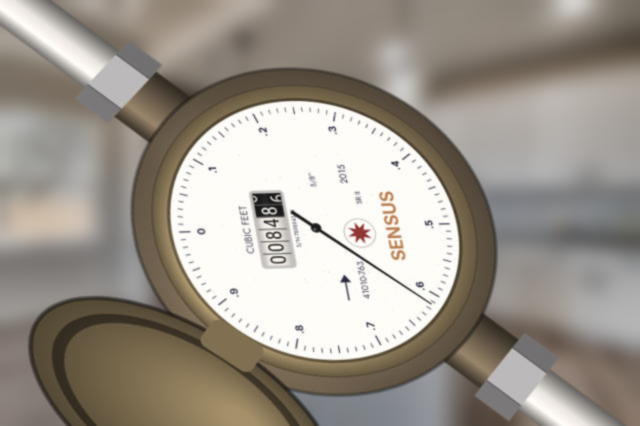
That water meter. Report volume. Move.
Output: 8485.61 ft³
